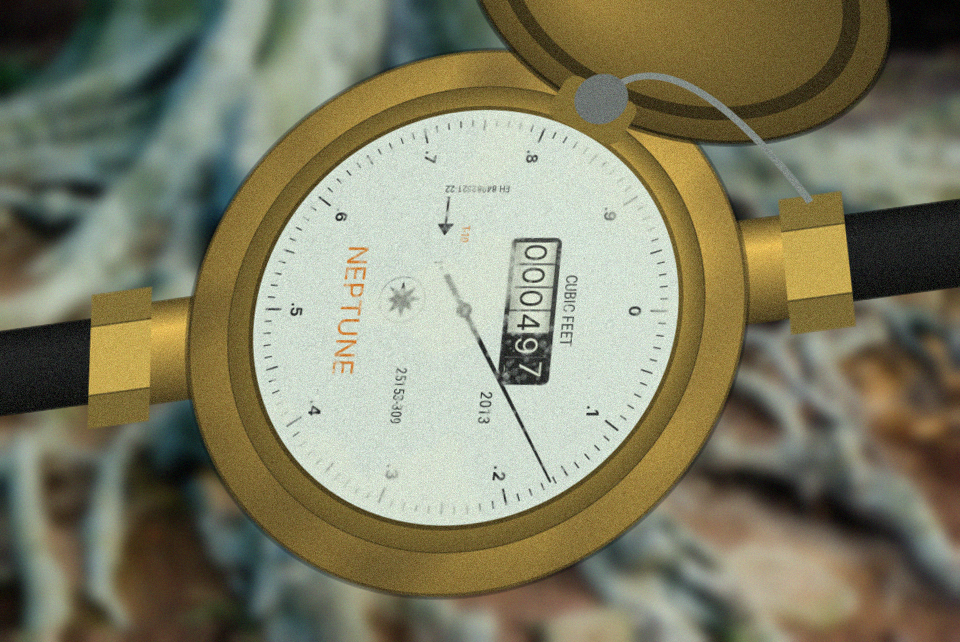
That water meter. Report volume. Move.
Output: 497.16 ft³
